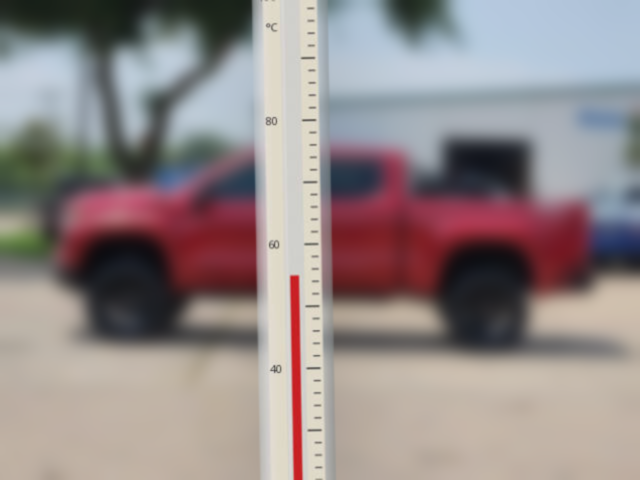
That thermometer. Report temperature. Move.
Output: 55 °C
